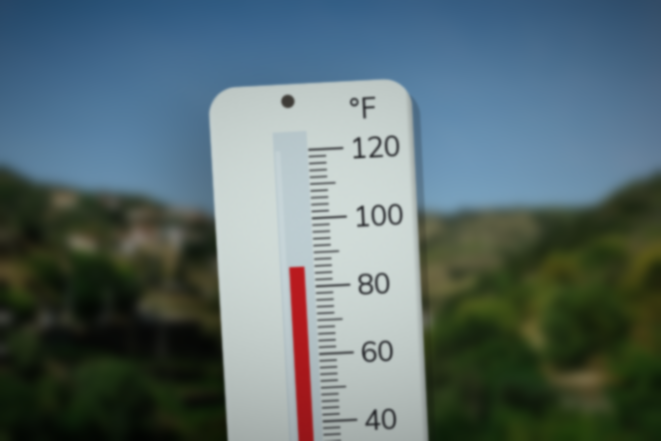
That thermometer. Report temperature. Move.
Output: 86 °F
